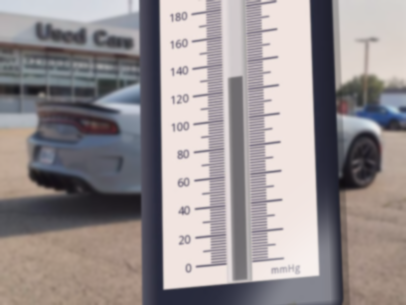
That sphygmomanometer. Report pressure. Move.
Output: 130 mmHg
